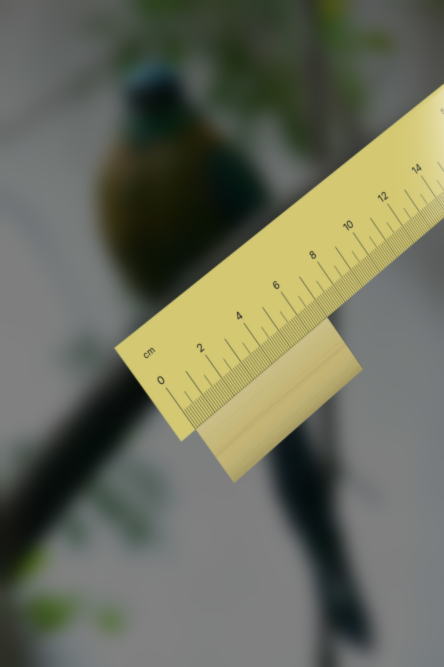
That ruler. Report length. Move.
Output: 7 cm
